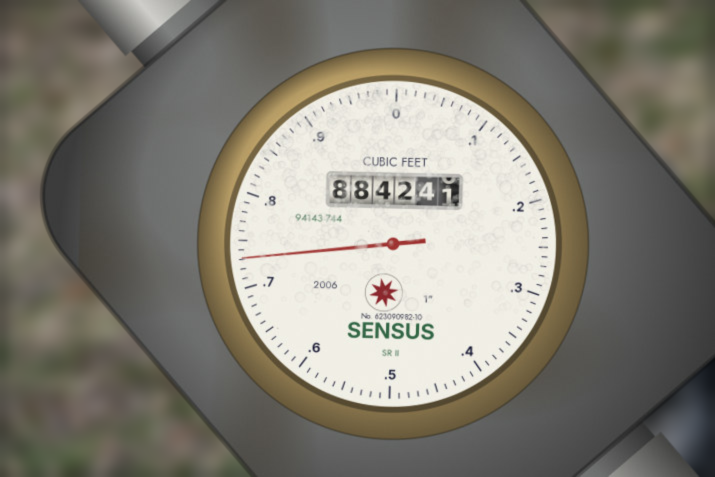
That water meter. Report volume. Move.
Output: 884240.73 ft³
